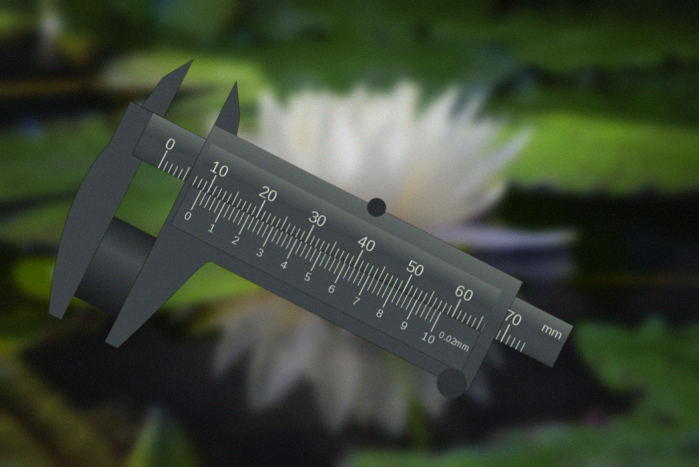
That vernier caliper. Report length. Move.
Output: 8.8 mm
